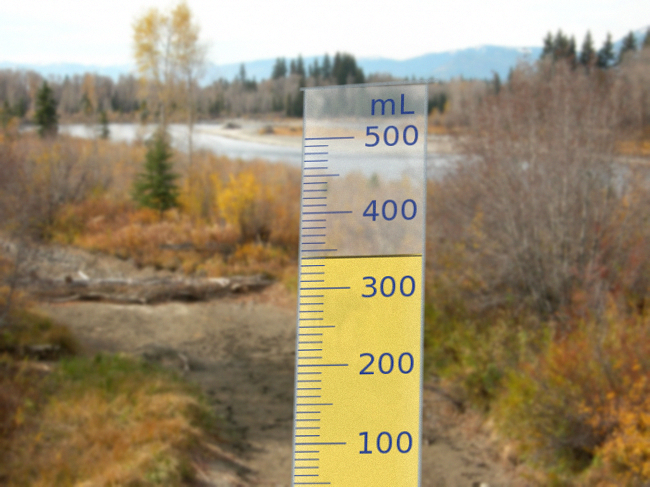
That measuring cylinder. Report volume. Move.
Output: 340 mL
